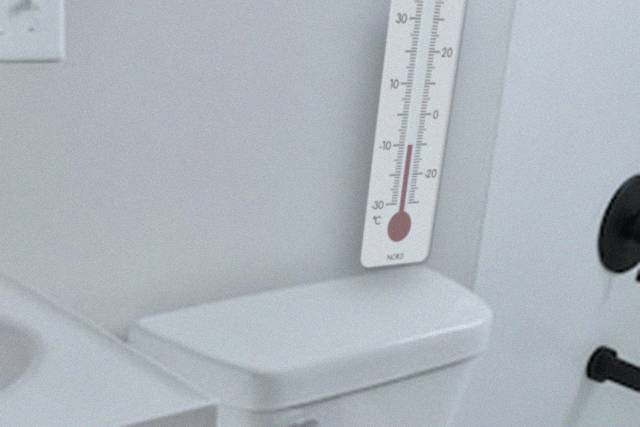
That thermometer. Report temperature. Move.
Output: -10 °C
